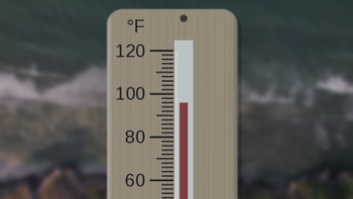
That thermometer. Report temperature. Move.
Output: 96 °F
